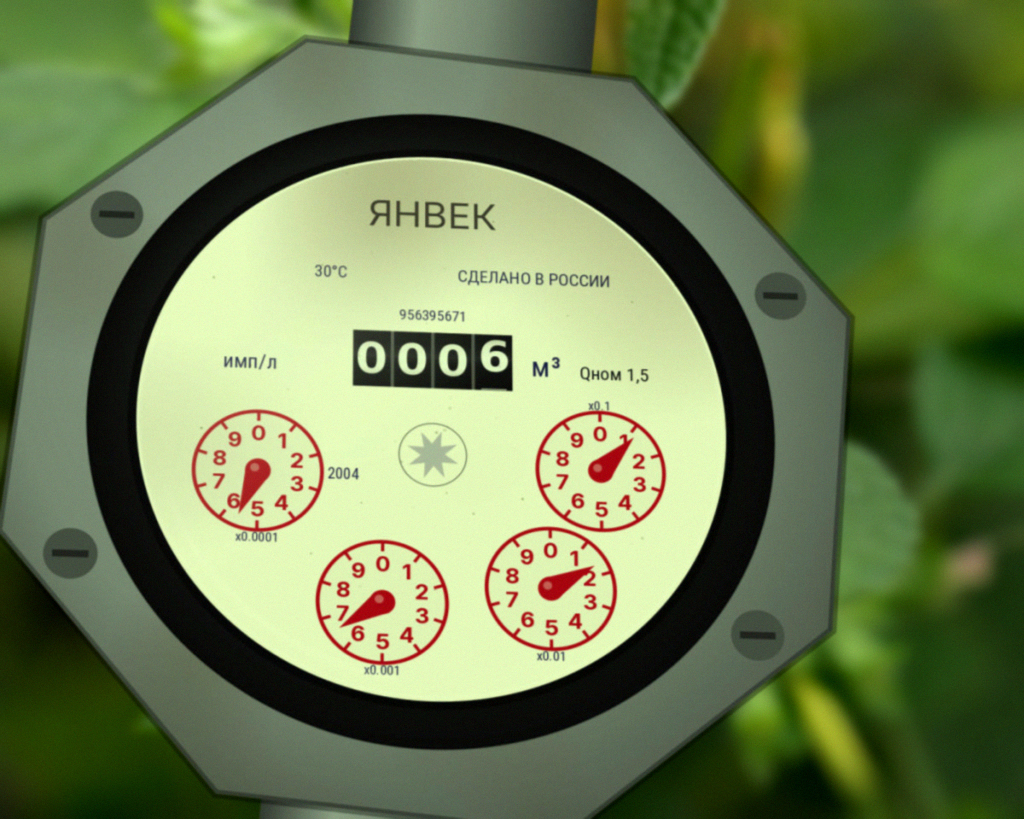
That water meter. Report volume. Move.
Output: 6.1165 m³
